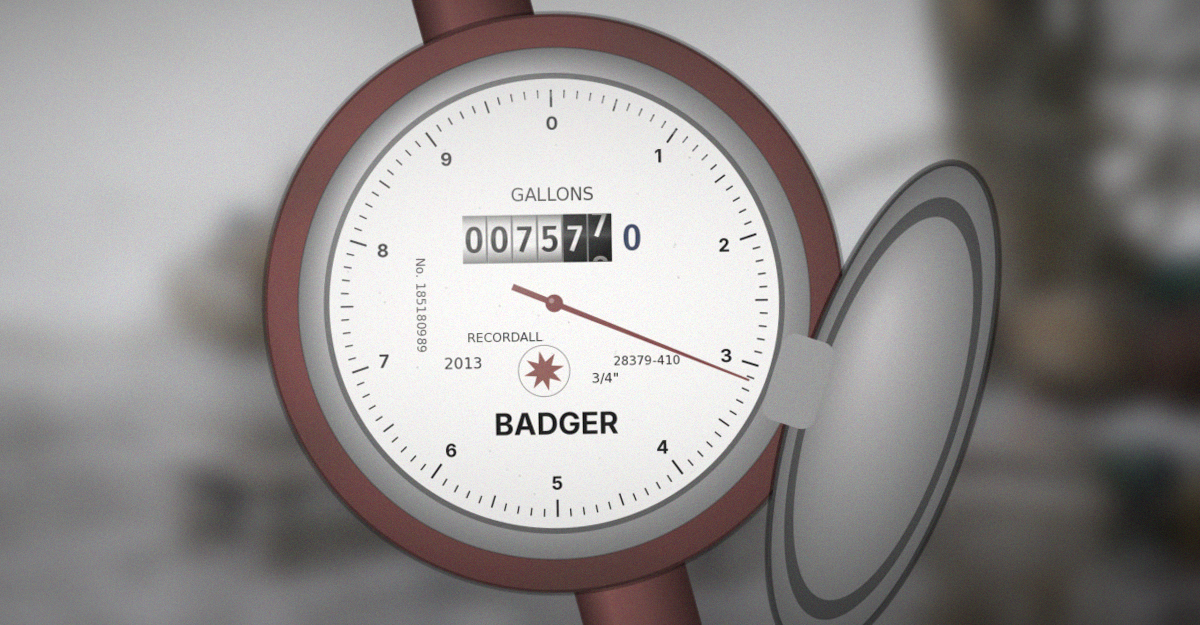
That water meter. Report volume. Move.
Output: 75773.1 gal
